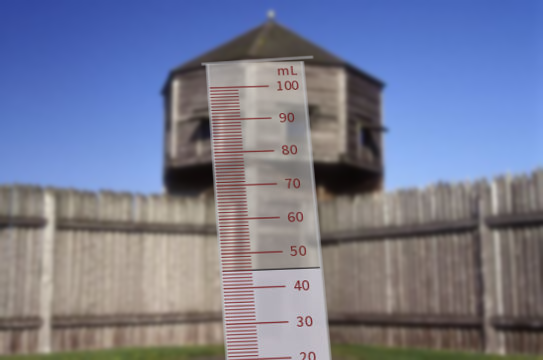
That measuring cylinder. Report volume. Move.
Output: 45 mL
